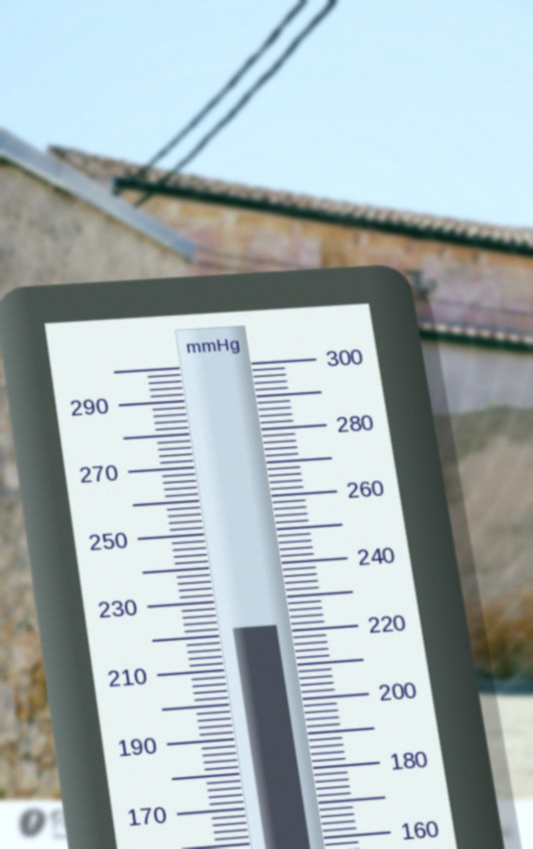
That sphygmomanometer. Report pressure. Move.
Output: 222 mmHg
